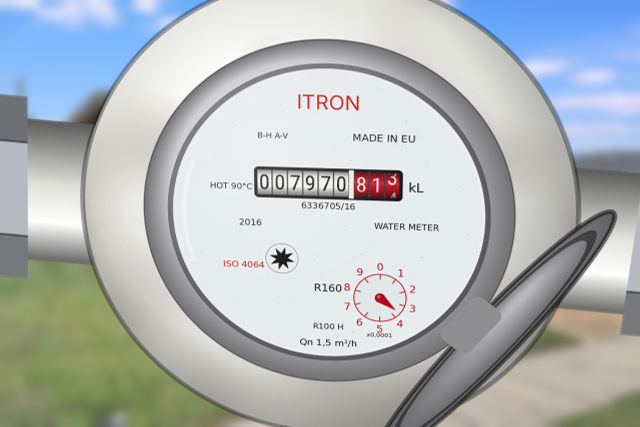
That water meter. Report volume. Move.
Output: 7970.8133 kL
